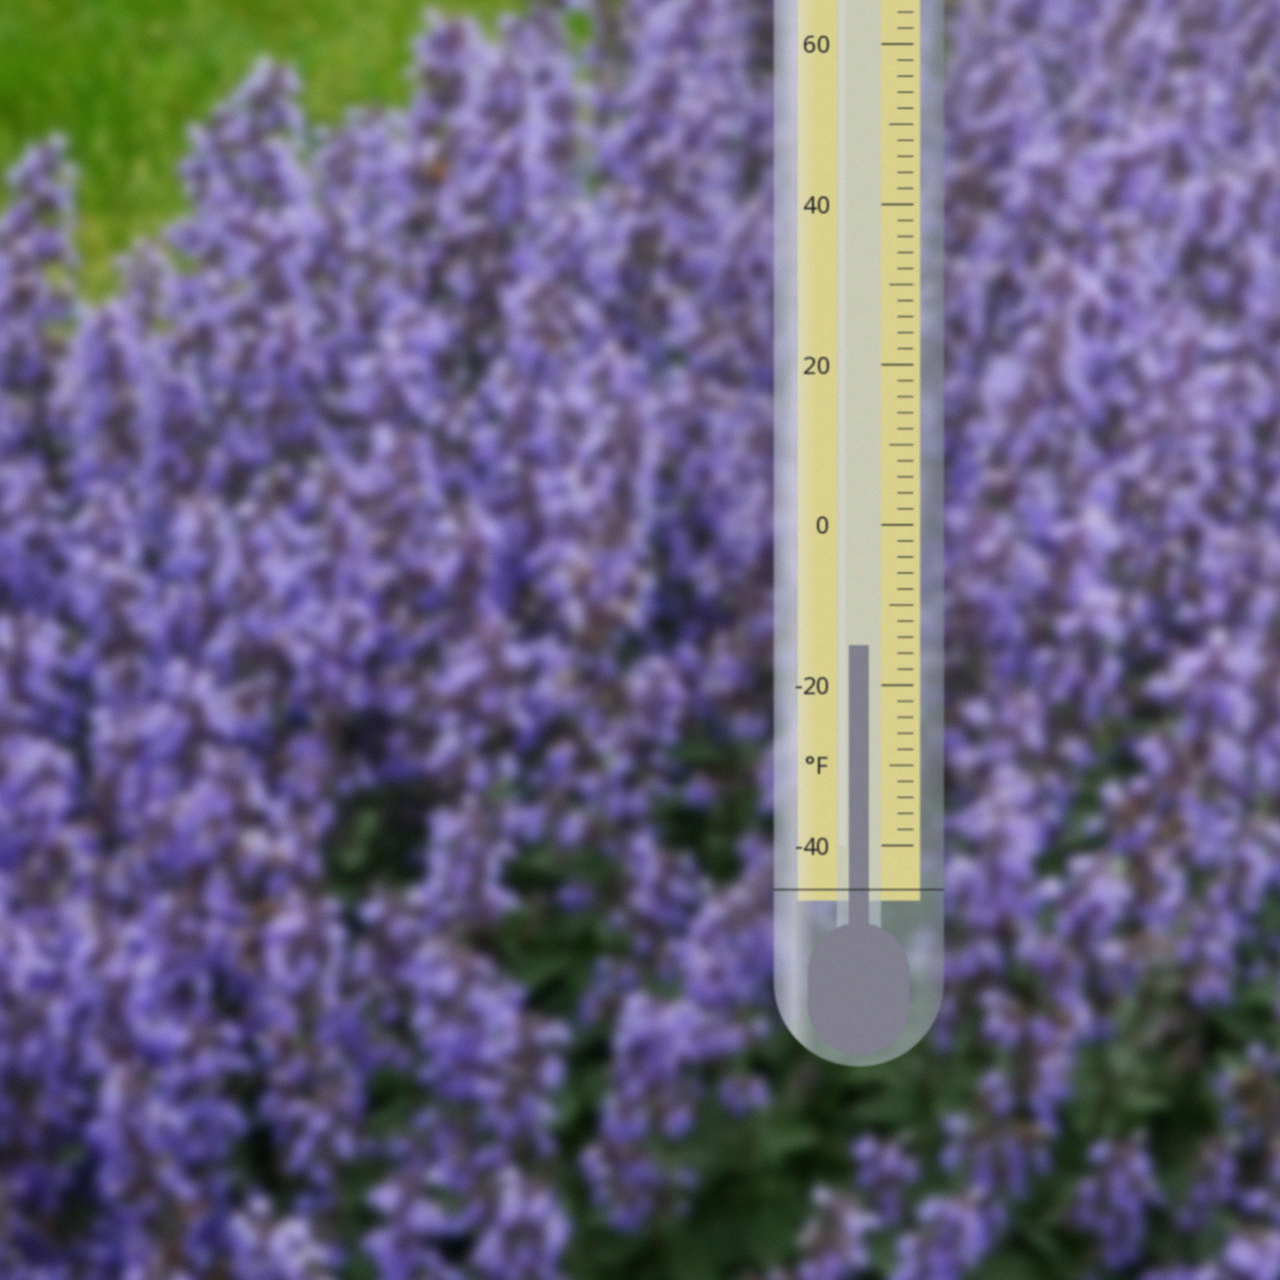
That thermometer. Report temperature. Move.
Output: -15 °F
